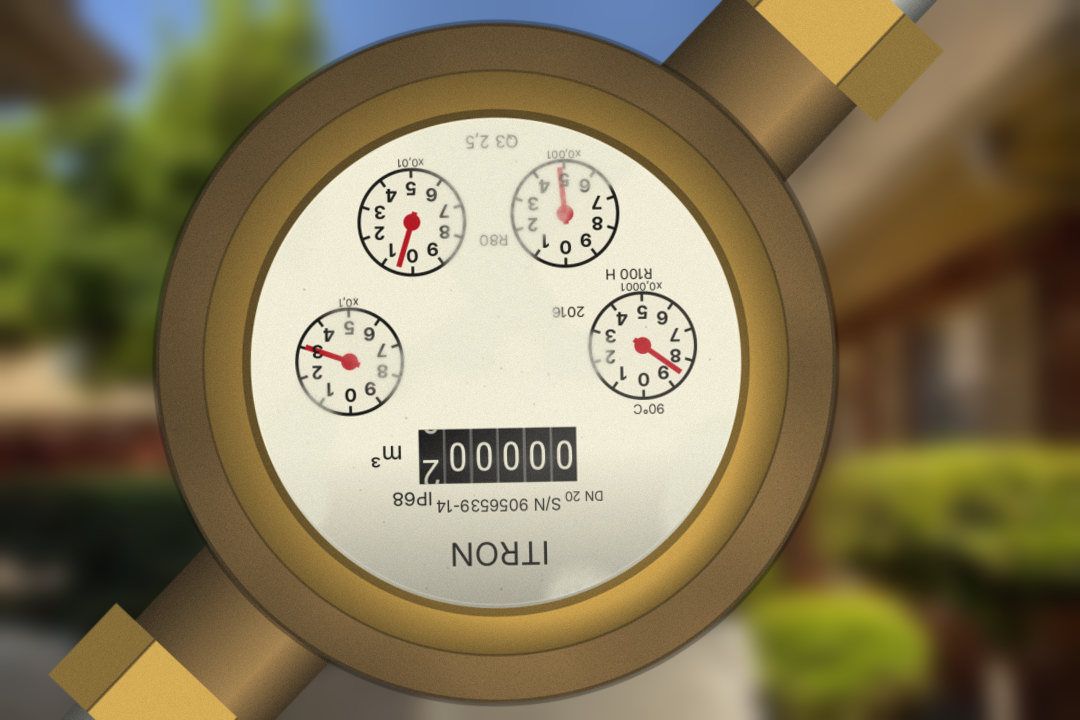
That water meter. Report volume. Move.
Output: 2.3048 m³
